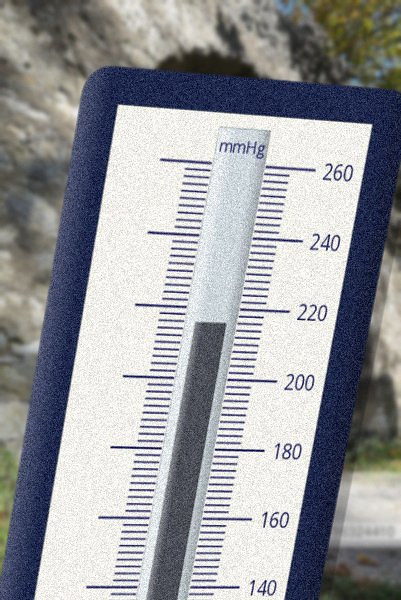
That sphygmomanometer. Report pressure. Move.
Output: 216 mmHg
